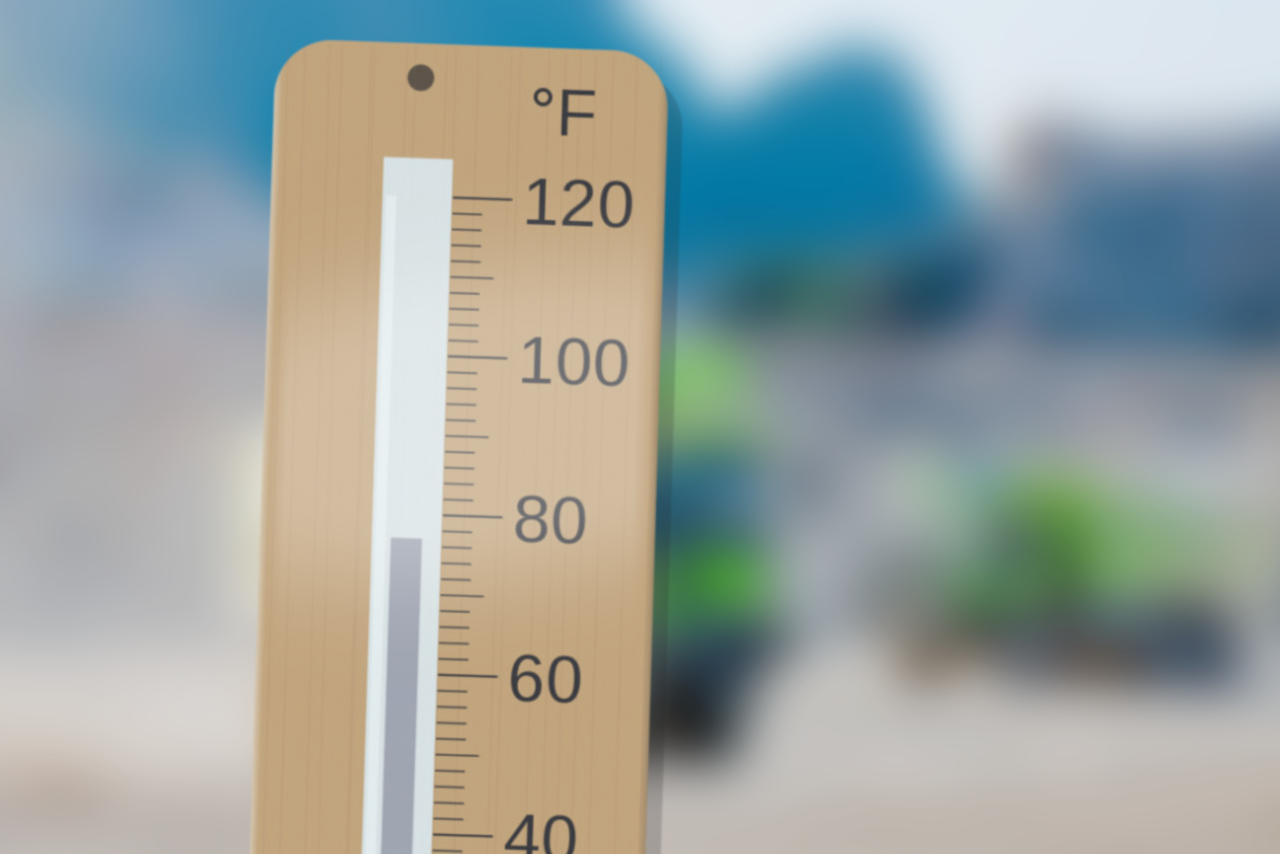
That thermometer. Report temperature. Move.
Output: 77 °F
